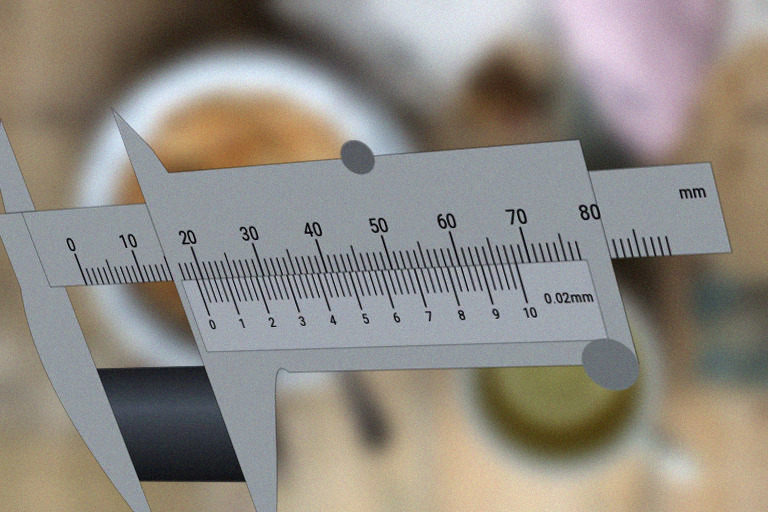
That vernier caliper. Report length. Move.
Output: 19.0 mm
